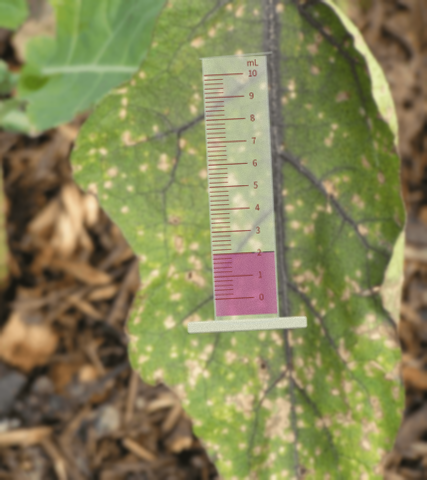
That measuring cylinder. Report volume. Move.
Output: 2 mL
